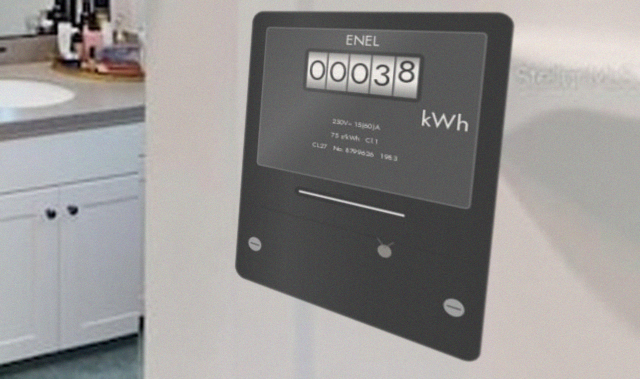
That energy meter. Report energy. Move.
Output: 38 kWh
